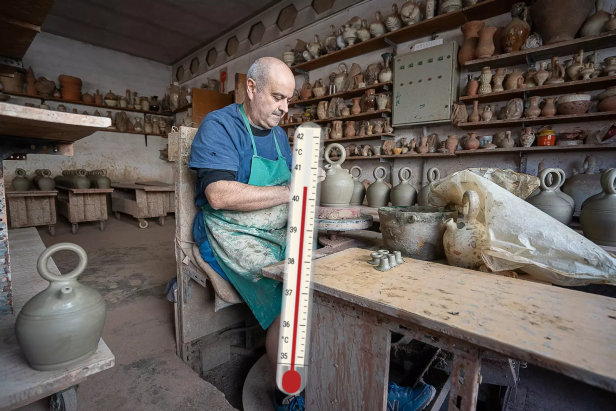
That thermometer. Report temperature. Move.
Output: 40.4 °C
